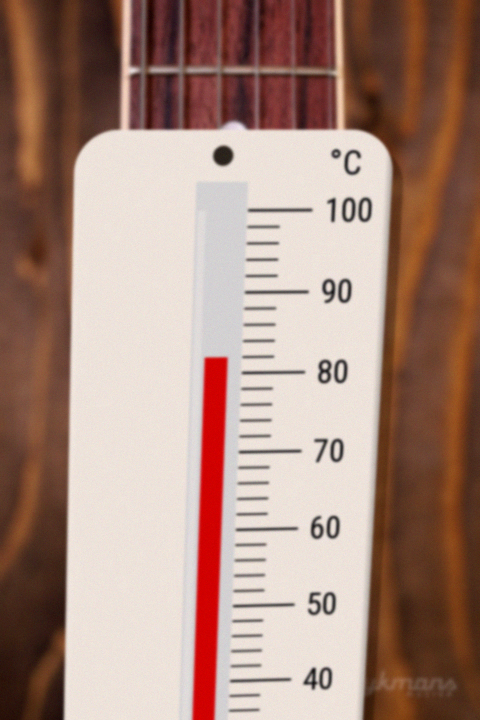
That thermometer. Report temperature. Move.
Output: 82 °C
